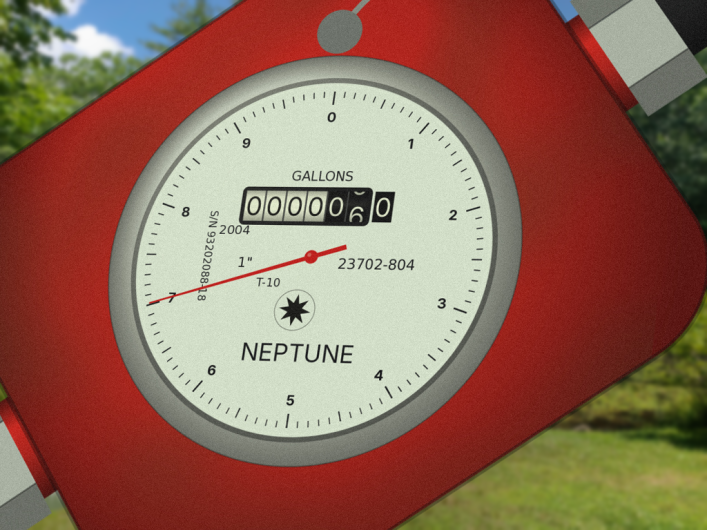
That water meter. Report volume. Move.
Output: 57.0 gal
